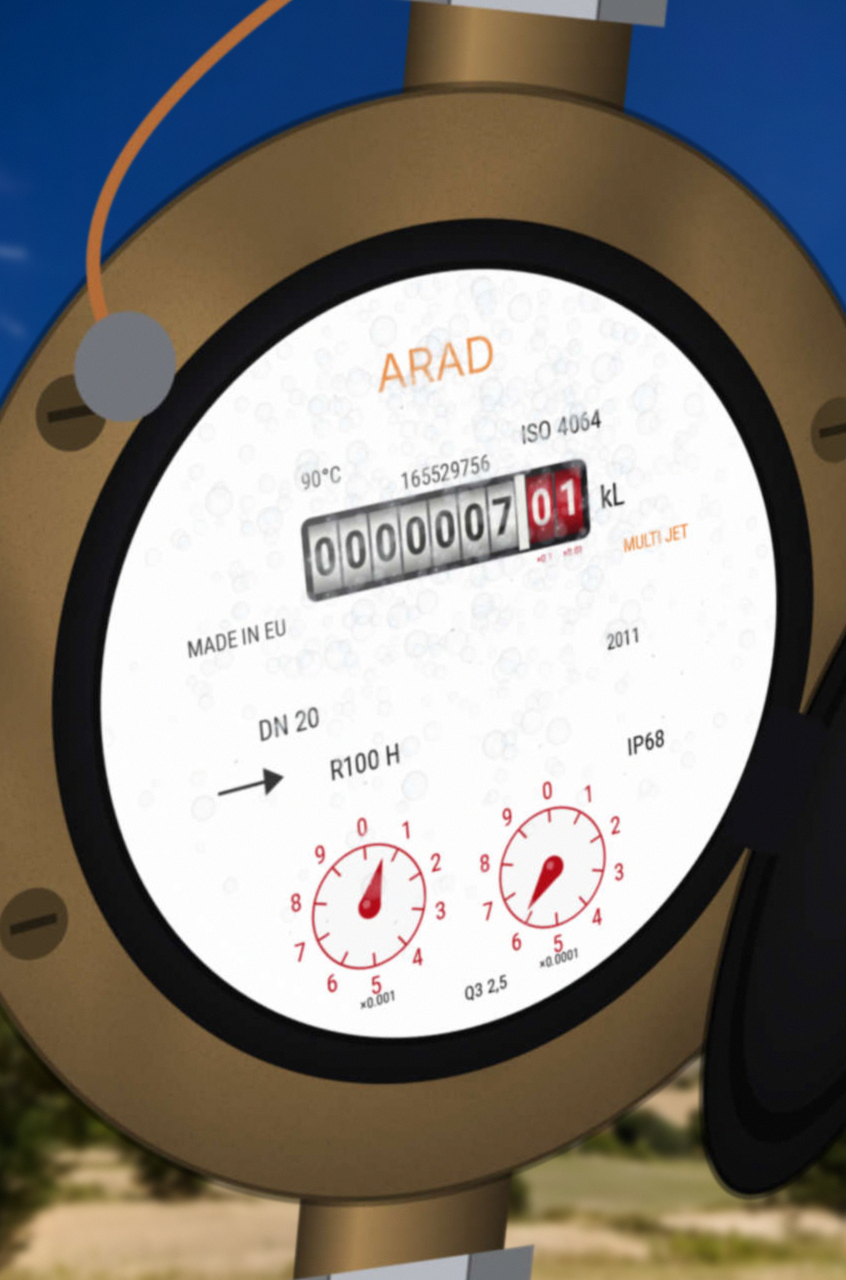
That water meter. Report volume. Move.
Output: 7.0106 kL
